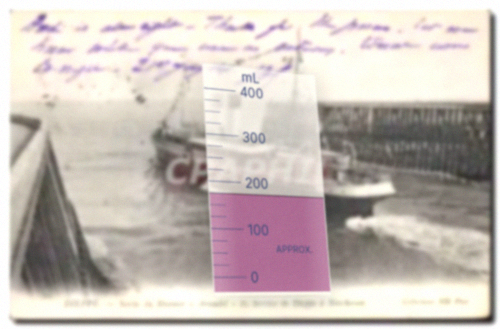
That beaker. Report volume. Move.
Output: 175 mL
